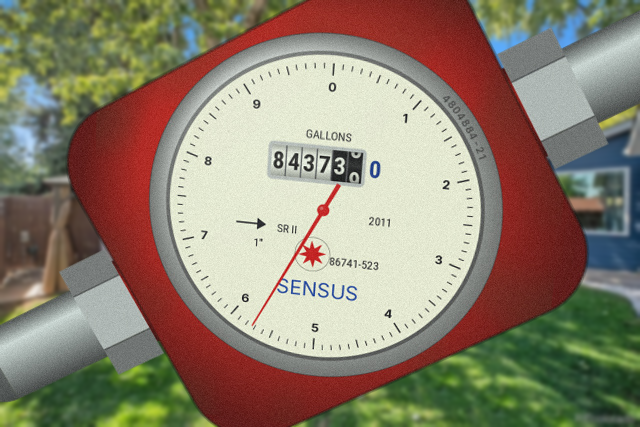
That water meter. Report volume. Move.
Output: 8437385.7 gal
